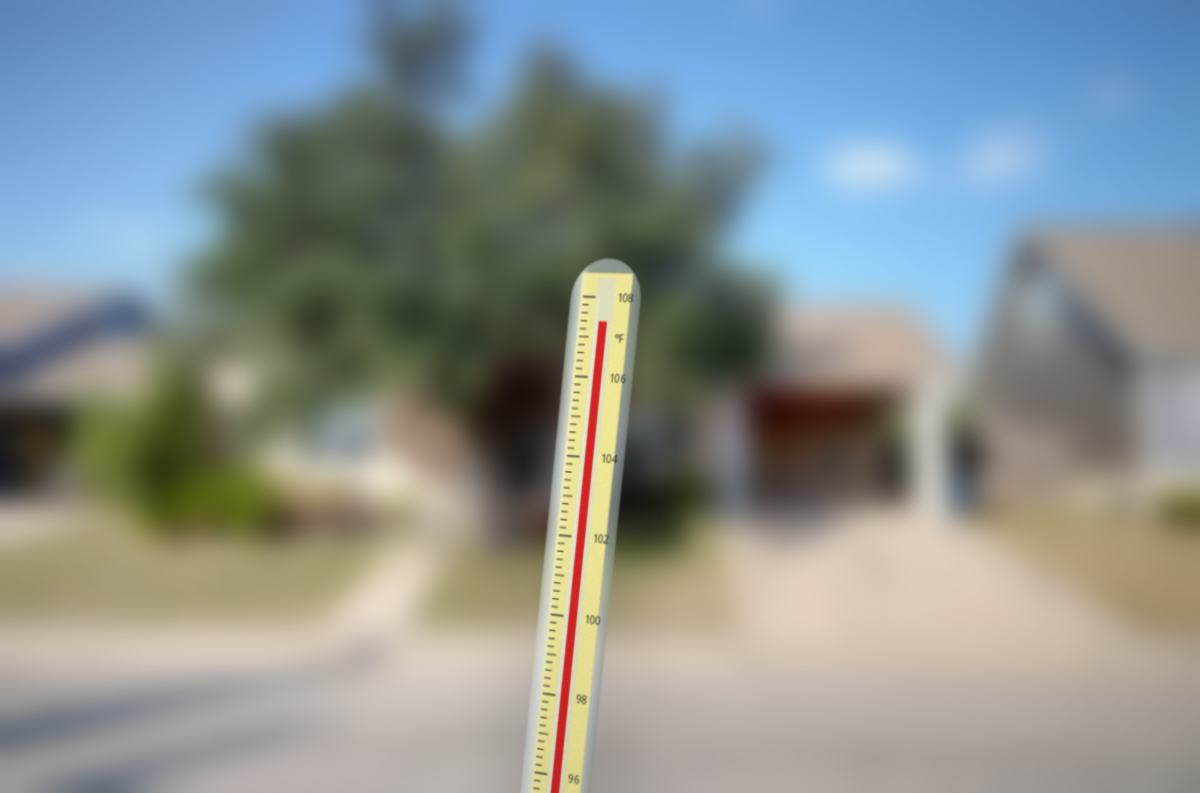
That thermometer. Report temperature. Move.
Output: 107.4 °F
